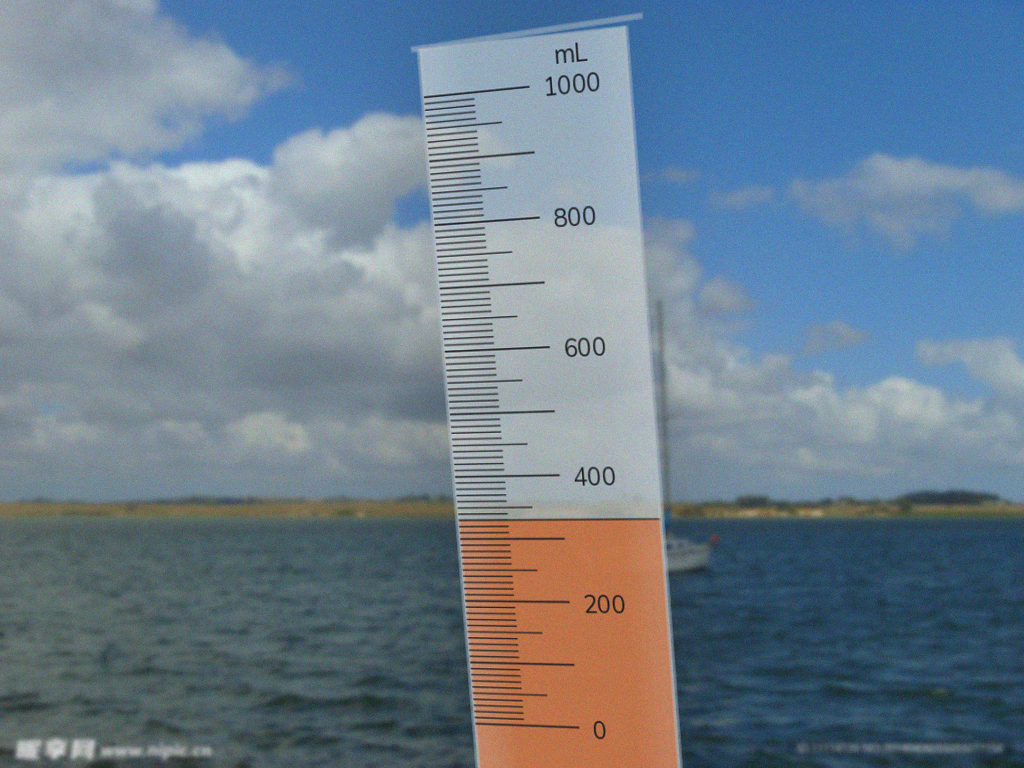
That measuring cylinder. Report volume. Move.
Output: 330 mL
